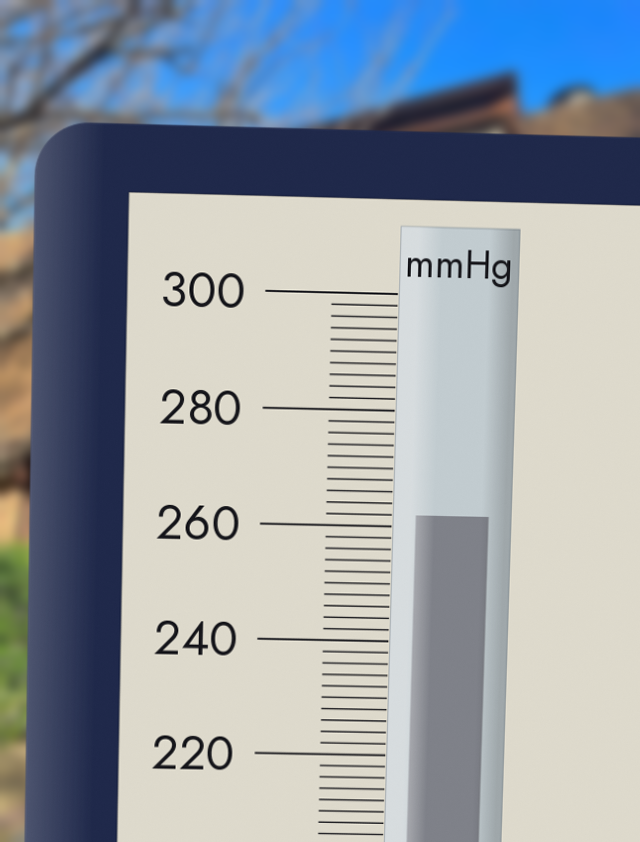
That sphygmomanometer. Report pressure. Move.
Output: 262 mmHg
